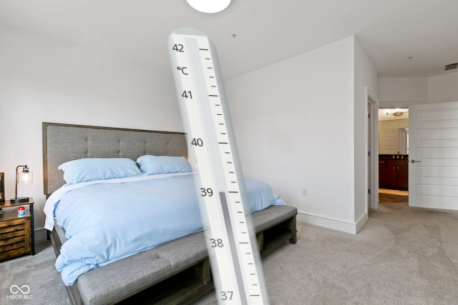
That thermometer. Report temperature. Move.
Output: 39 °C
